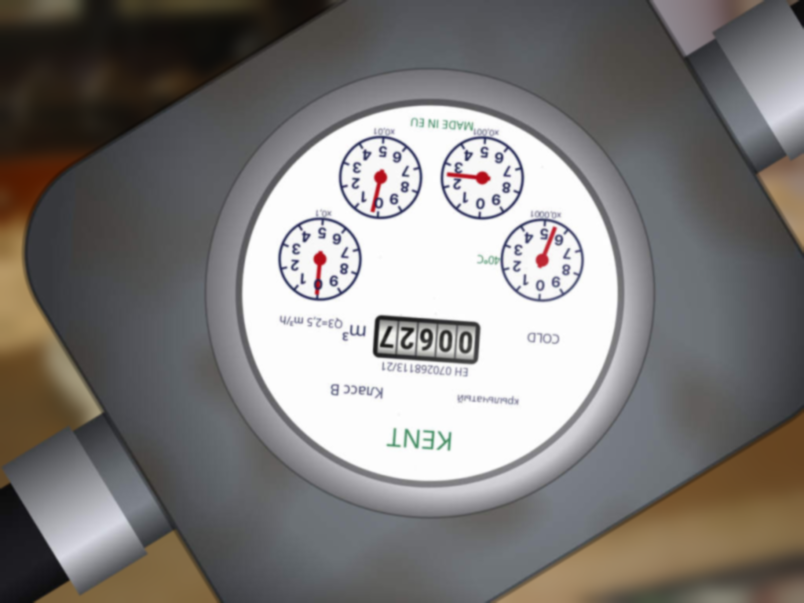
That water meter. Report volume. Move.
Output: 627.0025 m³
